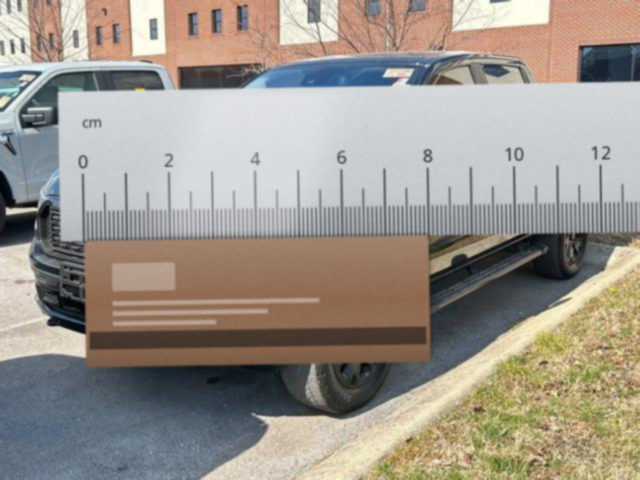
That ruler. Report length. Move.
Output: 8 cm
